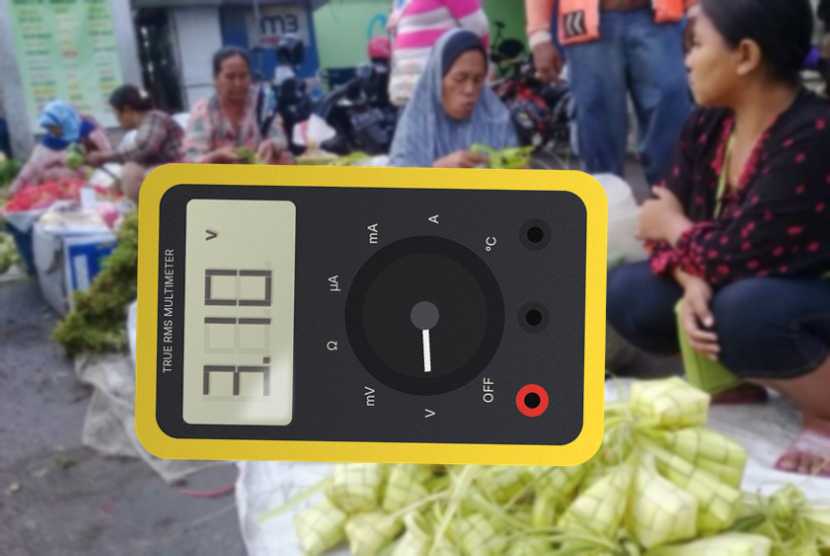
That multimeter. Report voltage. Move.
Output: 3.10 V
